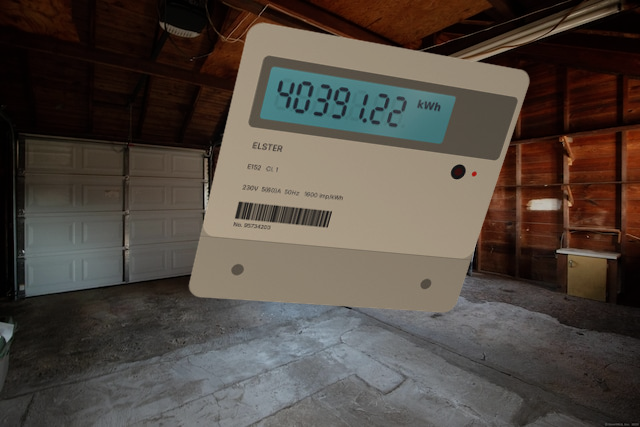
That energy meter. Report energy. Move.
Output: 40391.22 kWh
